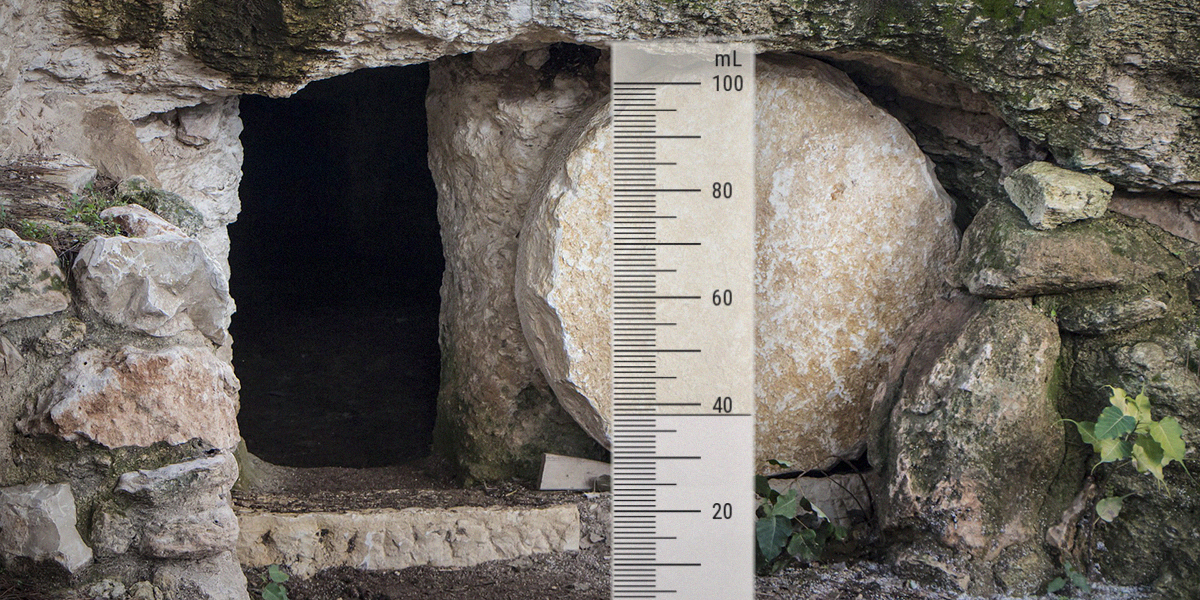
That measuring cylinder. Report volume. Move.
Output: 38 mL
